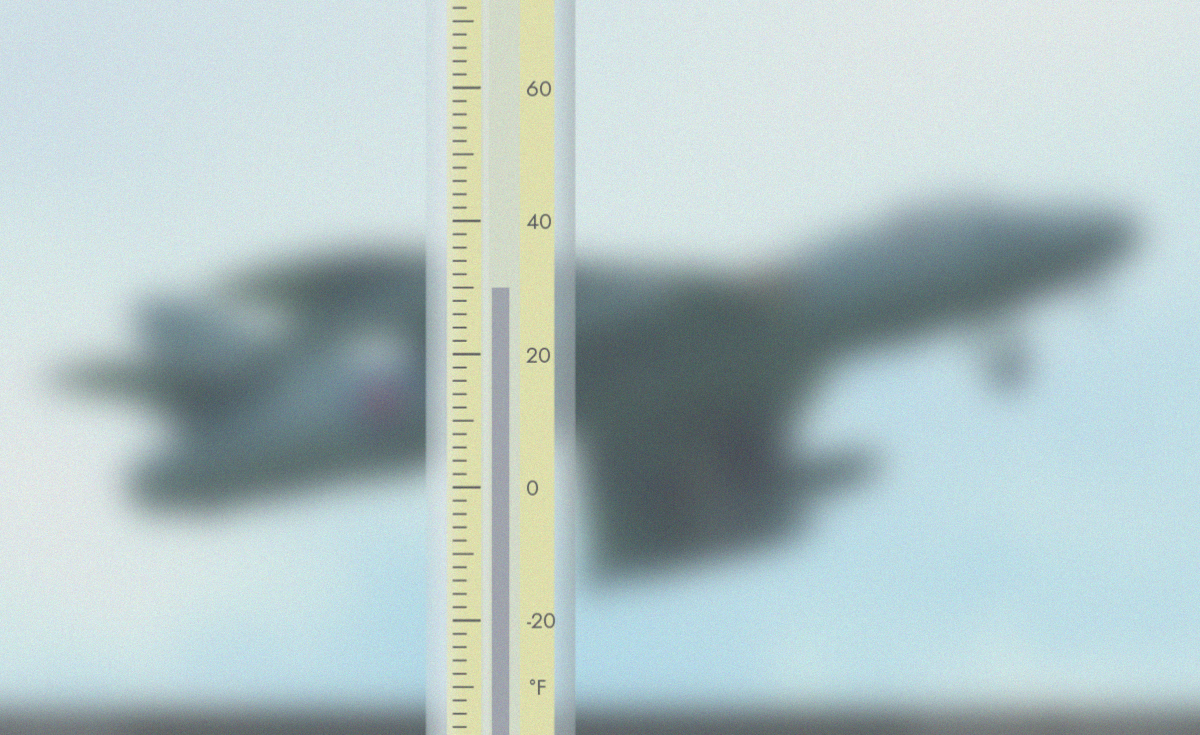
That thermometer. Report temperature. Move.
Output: 30 °F
